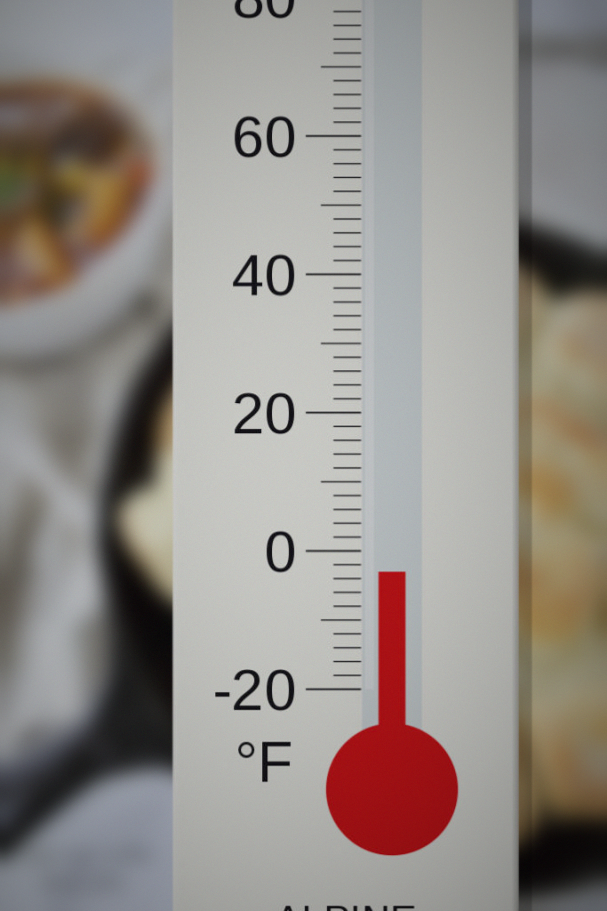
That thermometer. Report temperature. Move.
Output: -3 °F
